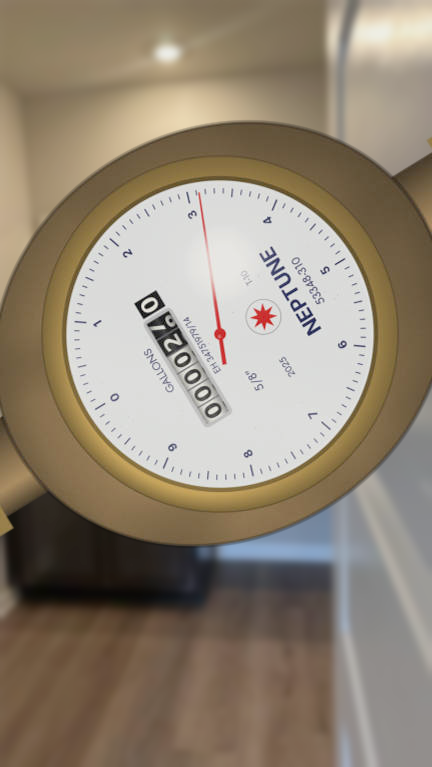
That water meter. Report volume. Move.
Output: 273.1 gal
